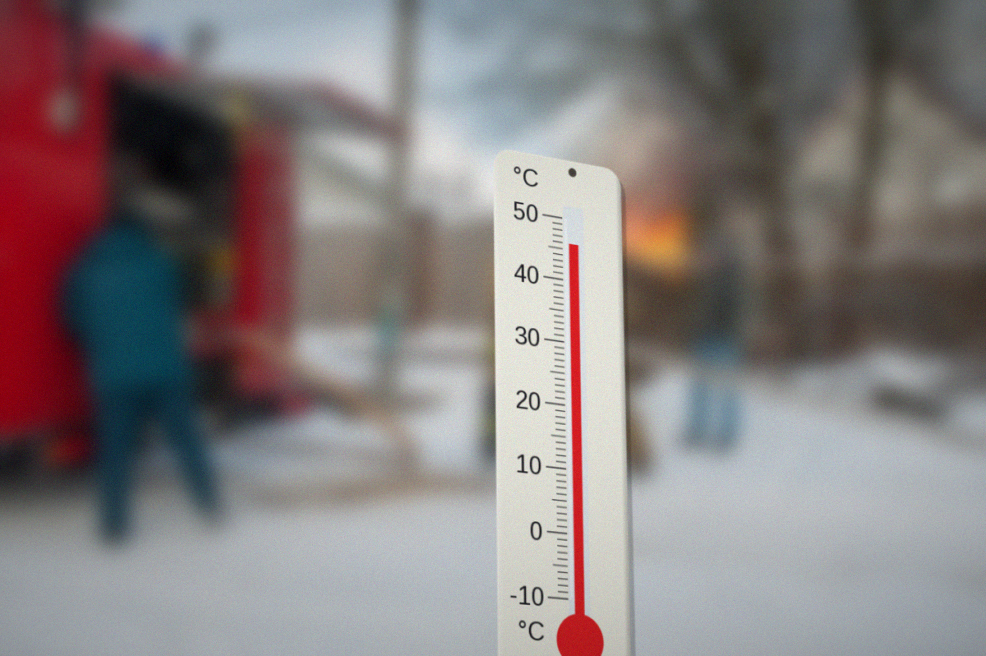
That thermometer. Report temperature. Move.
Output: 46 °C
